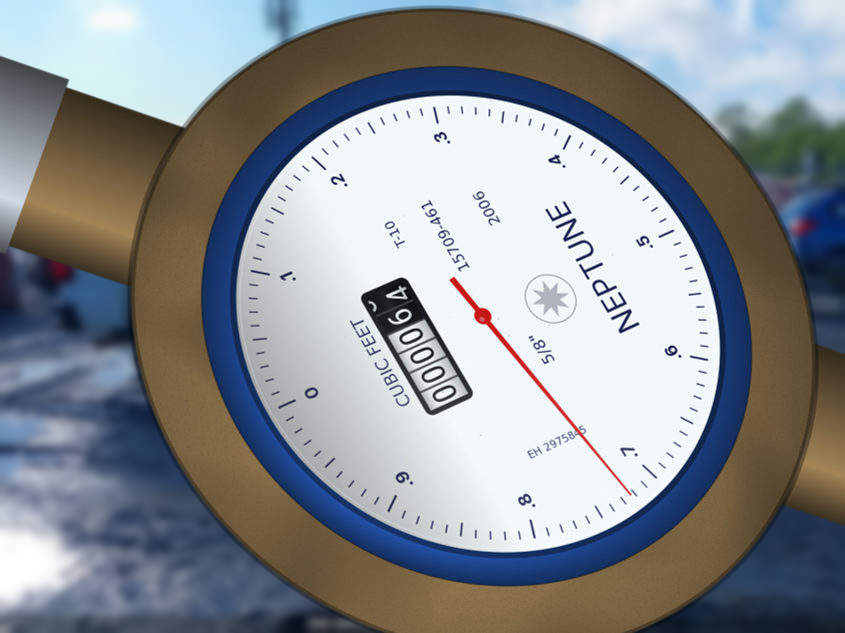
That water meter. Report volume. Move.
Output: 63.72 ft³
